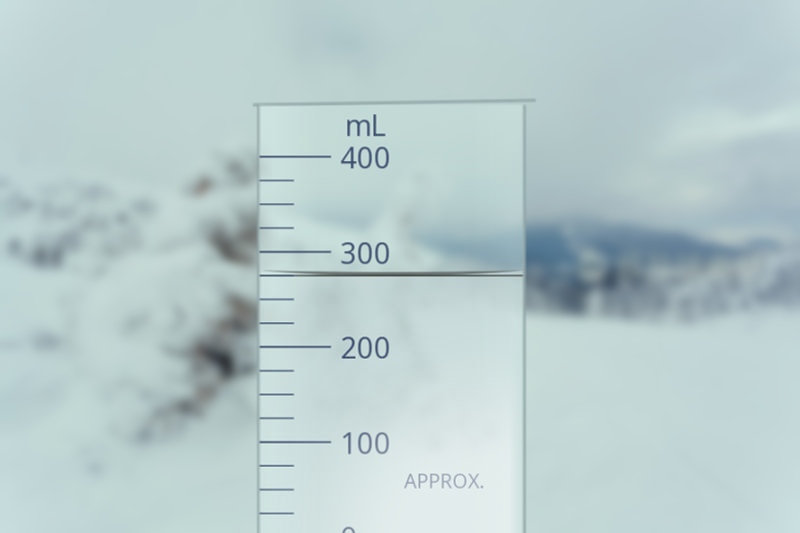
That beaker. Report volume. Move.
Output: 275 mL
